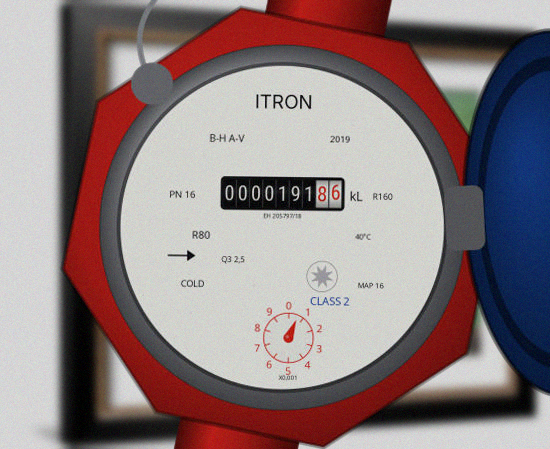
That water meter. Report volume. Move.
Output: 191.860 kL
